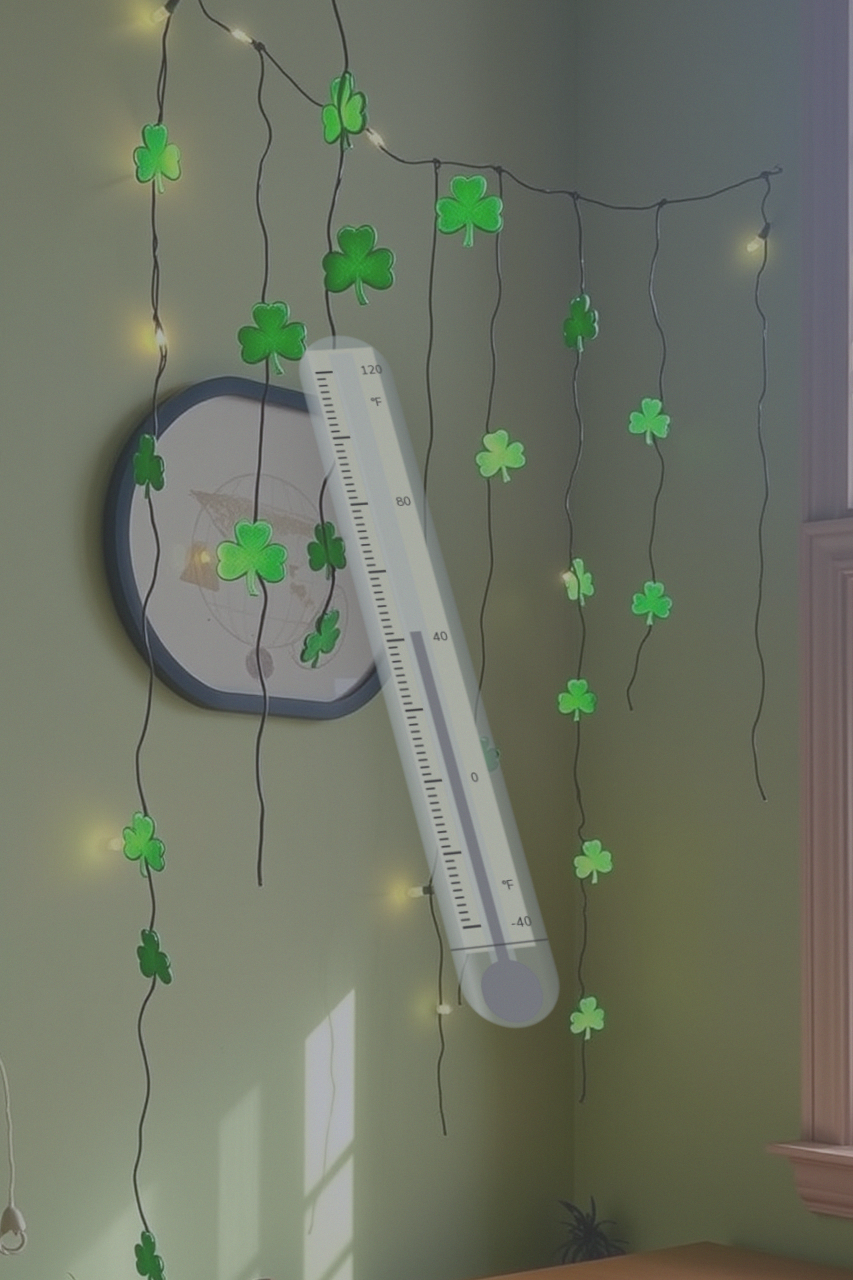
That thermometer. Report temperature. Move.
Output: 42 °F
